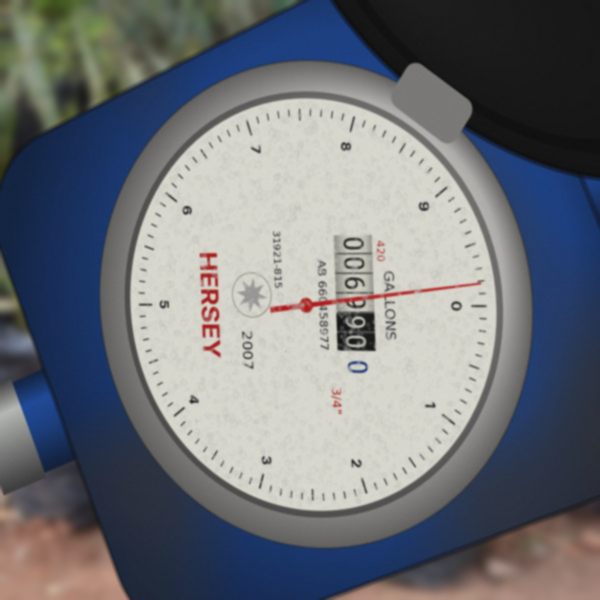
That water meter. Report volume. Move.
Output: 69899.8 gal
